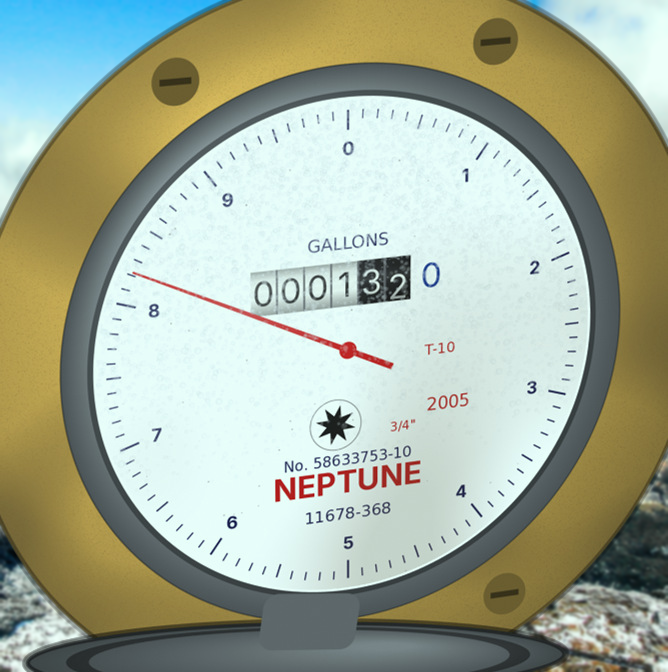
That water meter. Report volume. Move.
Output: 1318.2 gal
